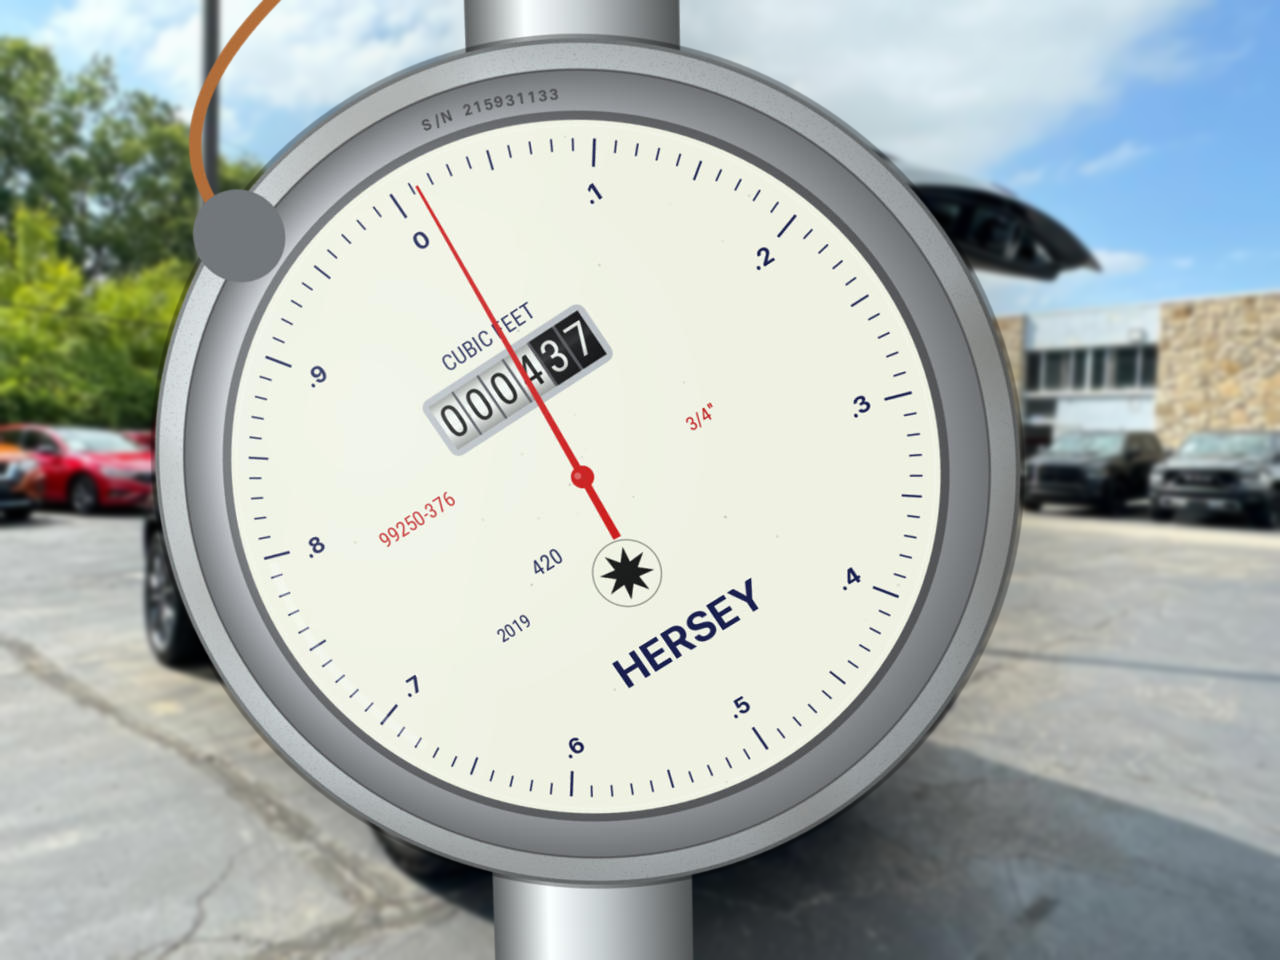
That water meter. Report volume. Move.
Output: 437.01 ft³
